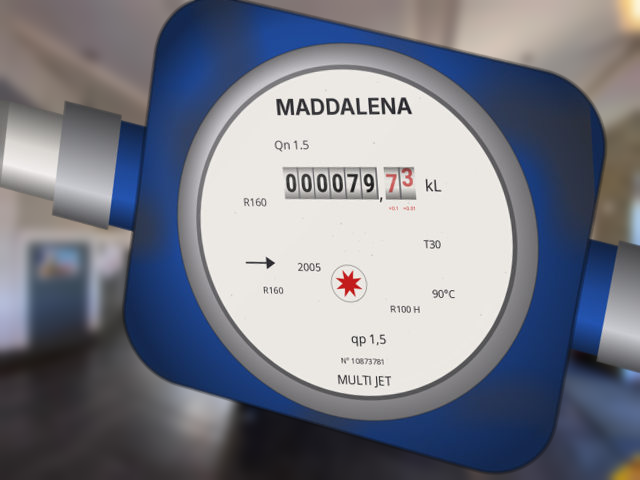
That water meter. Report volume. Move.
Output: 79.73 kL
